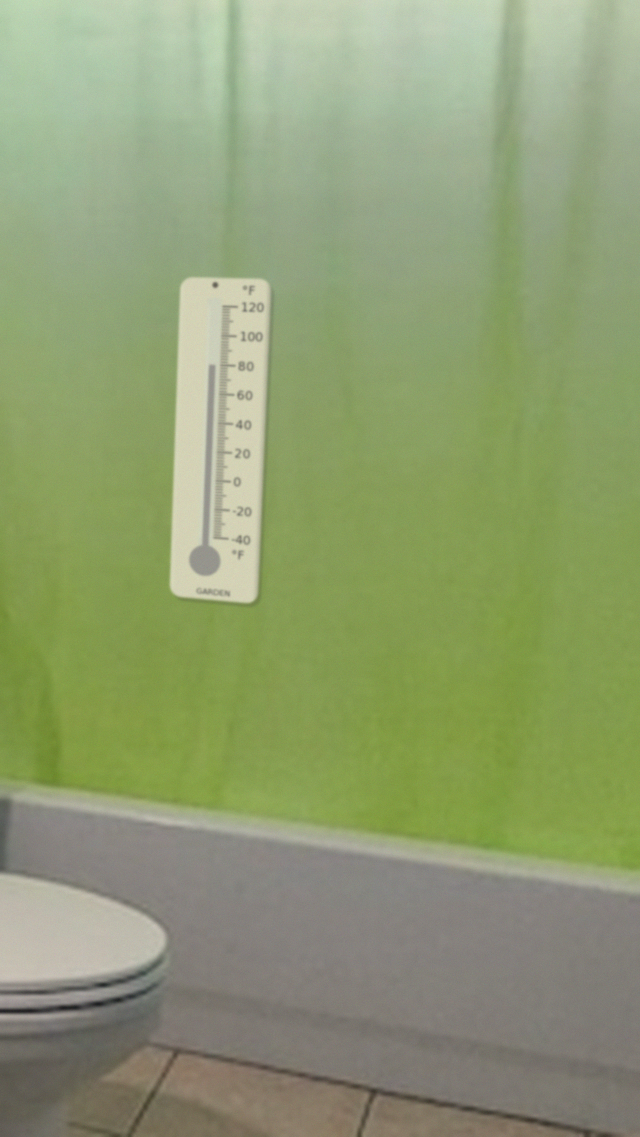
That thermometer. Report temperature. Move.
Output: 80 °F
